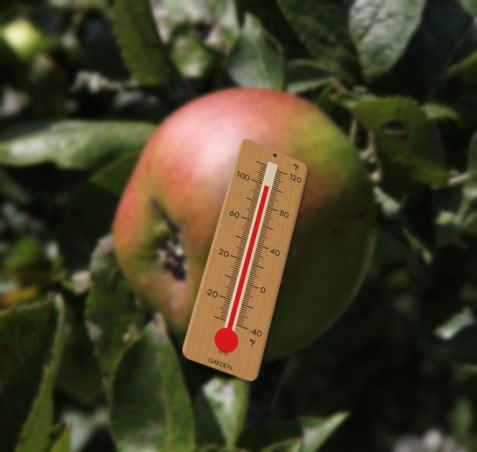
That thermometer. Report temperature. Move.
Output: 100 °F
